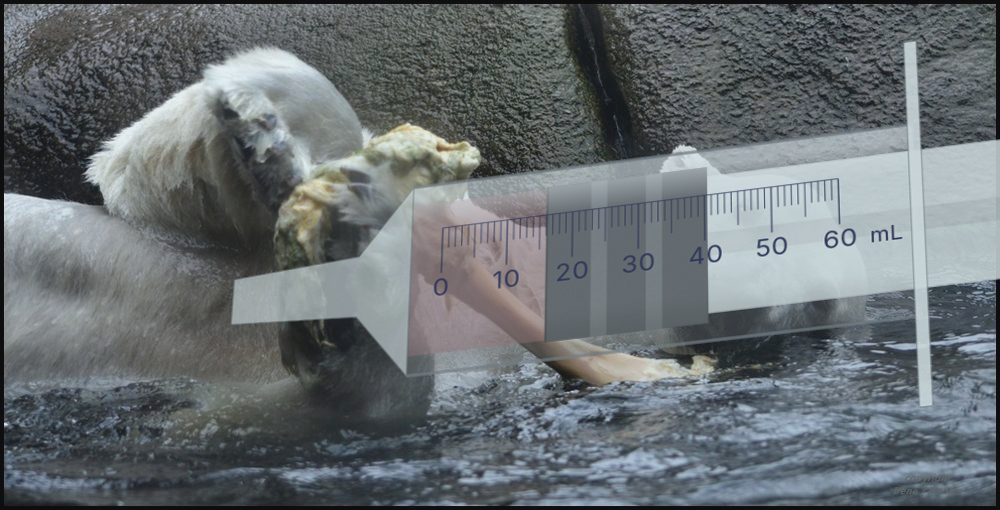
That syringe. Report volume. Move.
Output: 16 mL
